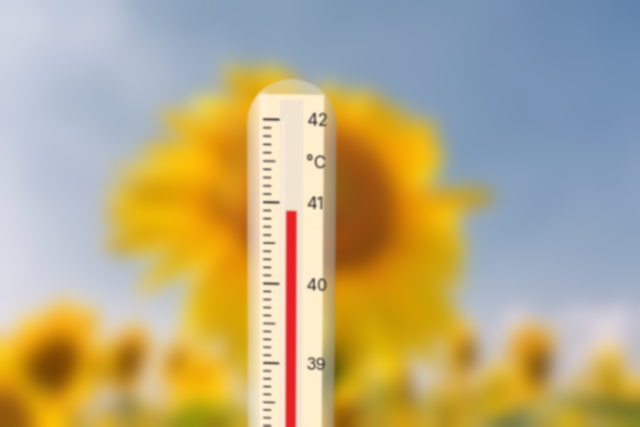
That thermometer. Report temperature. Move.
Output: 40.9 °C
